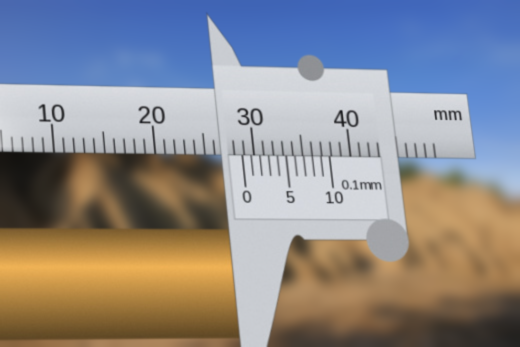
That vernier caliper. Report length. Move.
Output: 28.8 mm
